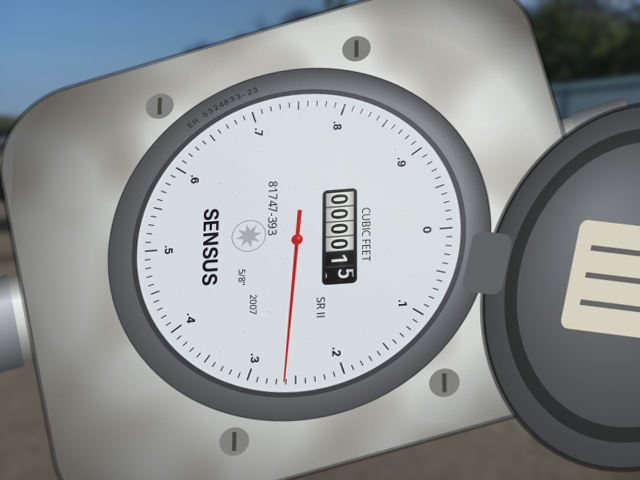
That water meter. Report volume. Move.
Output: 15.26 ft³
